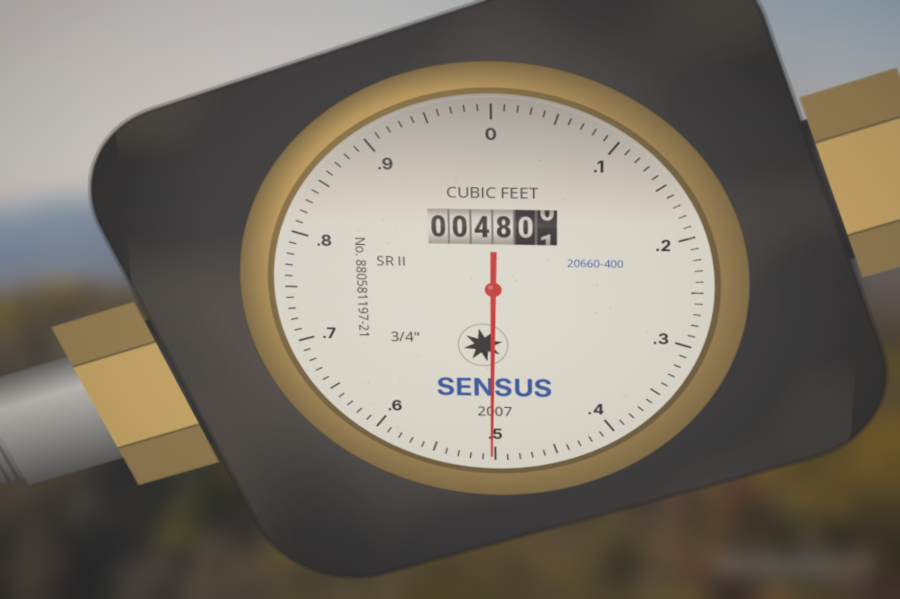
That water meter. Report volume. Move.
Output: 4800.50 ft³
